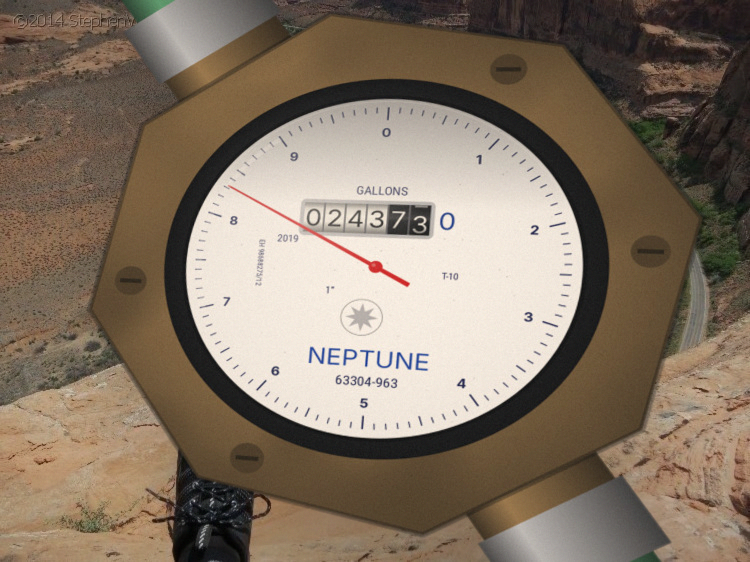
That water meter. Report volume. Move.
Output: 243728.3 gal
